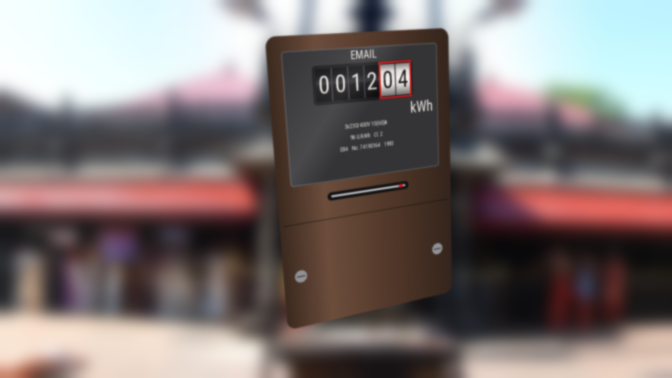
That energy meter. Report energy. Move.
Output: 12.04 kWh
